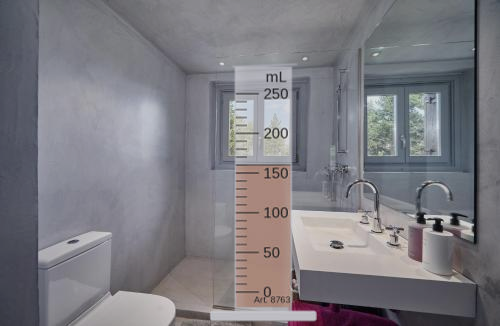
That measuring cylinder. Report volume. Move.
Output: 160 mL
